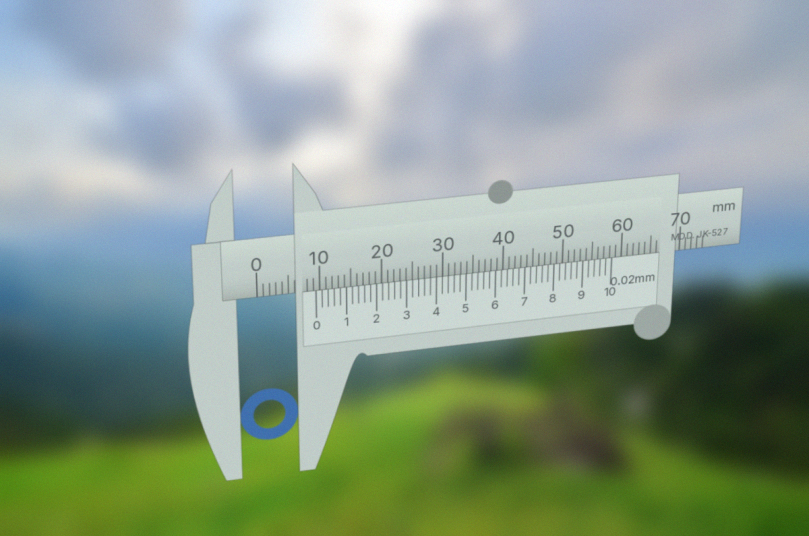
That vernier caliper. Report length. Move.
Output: 9.4 mm
